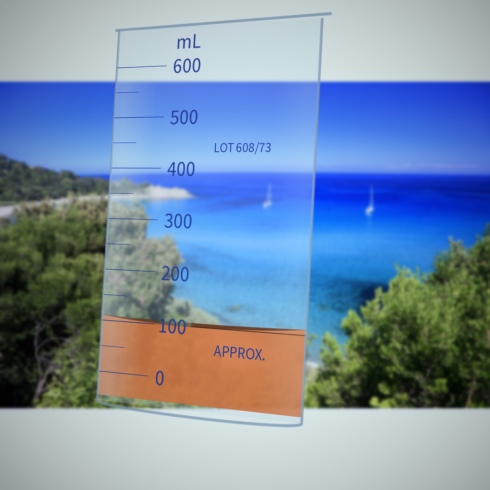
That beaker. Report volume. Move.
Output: 100 mL
